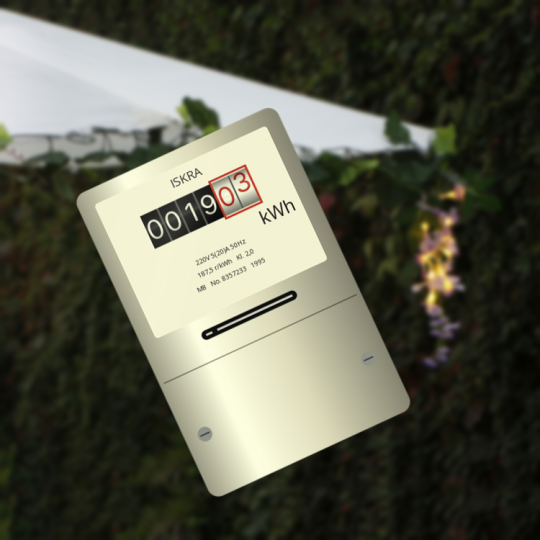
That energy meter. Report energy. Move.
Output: 19.03 kWh
